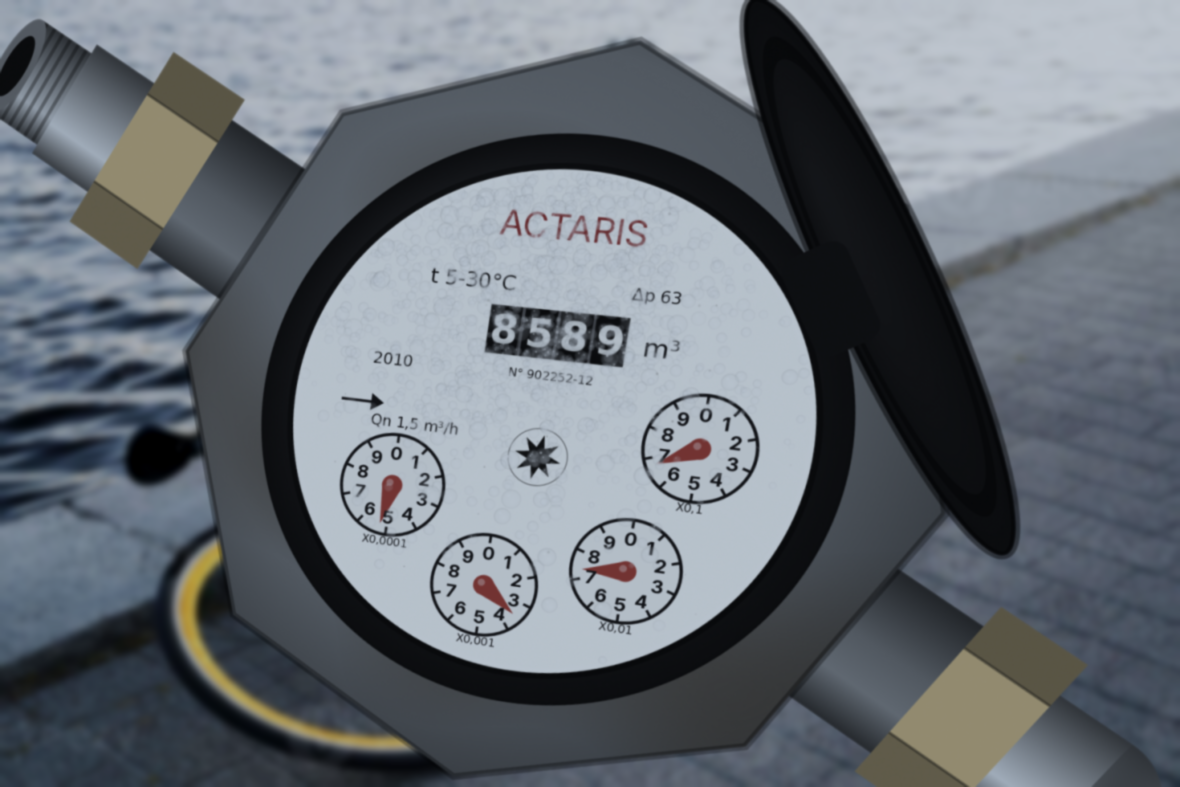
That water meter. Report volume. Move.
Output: 8589.6735 m³
